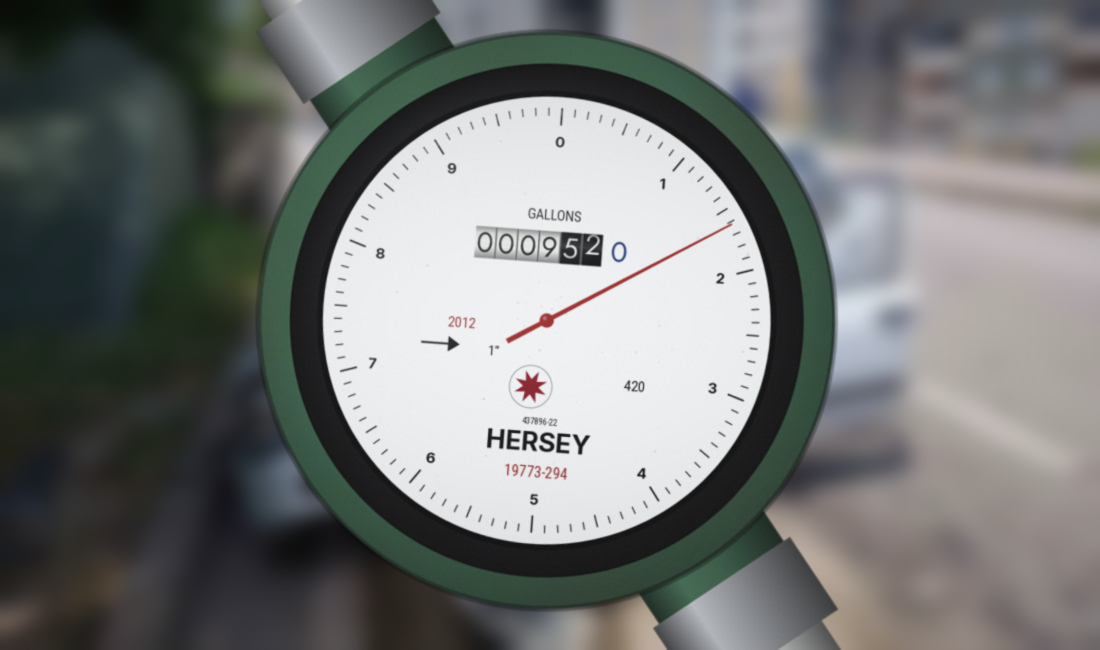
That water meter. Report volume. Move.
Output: 9521.6 gal
